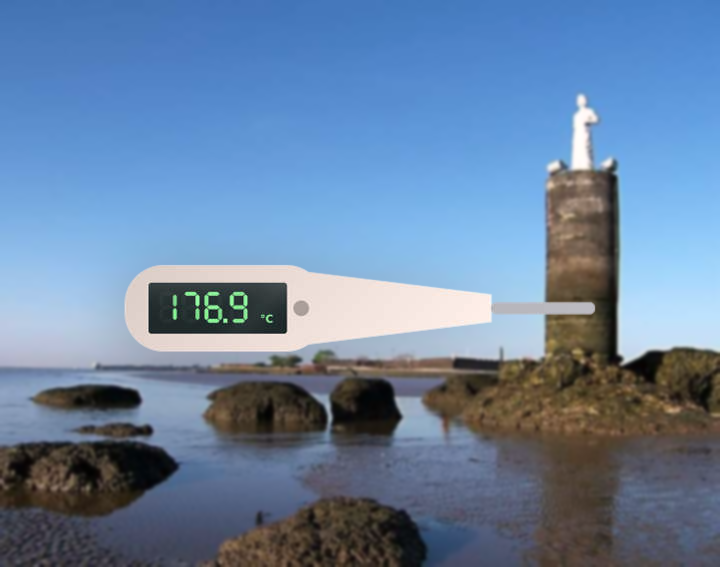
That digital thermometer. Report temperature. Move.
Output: 176.9 °C
